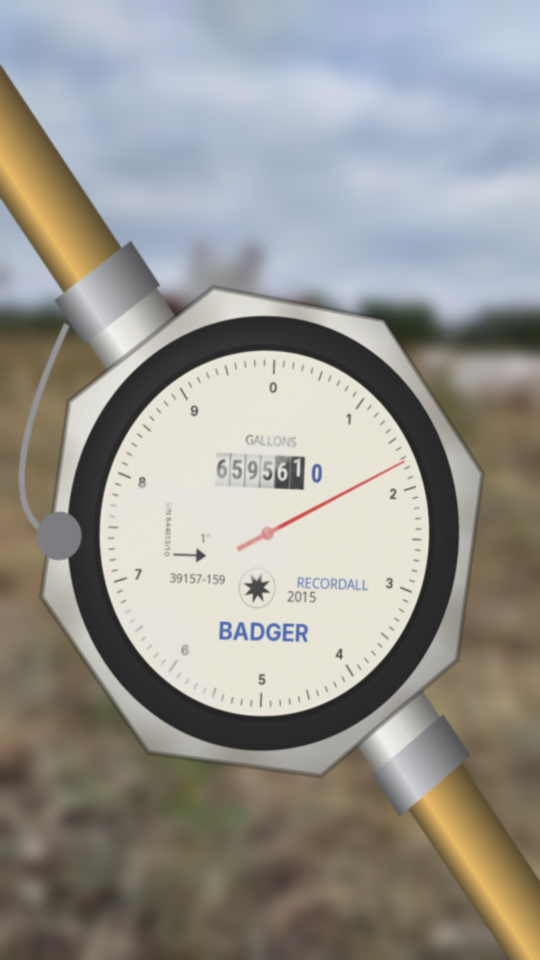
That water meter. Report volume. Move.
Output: 6595611.7 gal
